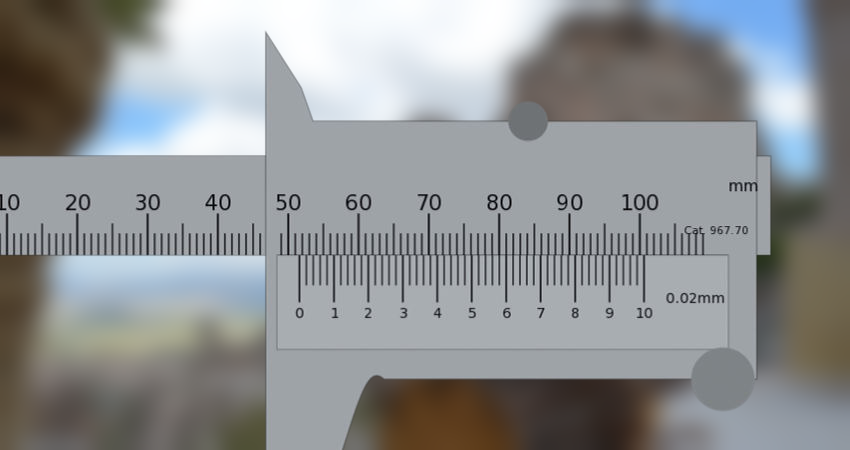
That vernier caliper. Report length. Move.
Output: 51.6 mm
